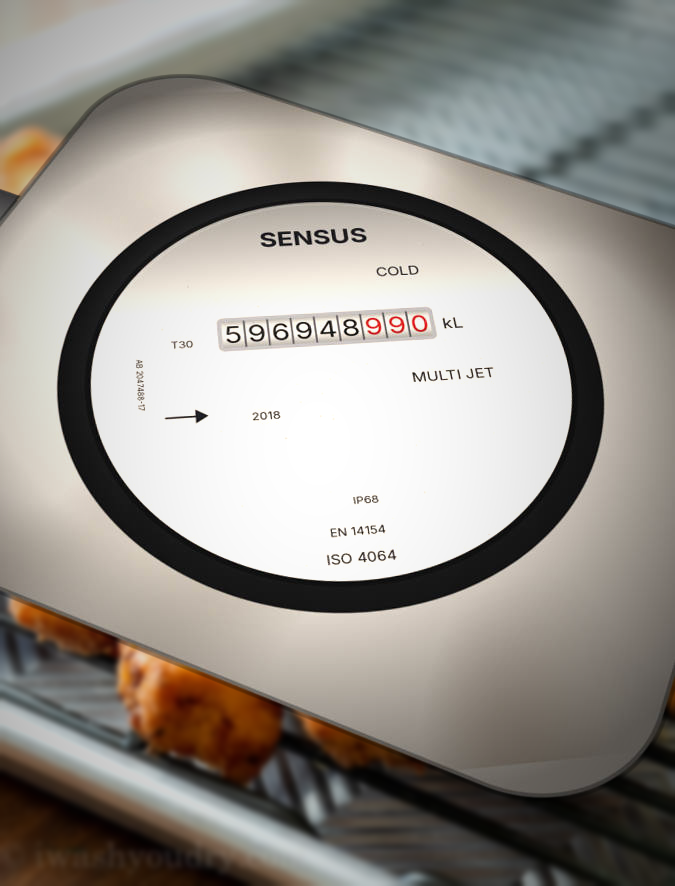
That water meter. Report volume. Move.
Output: 596948.990 kL
